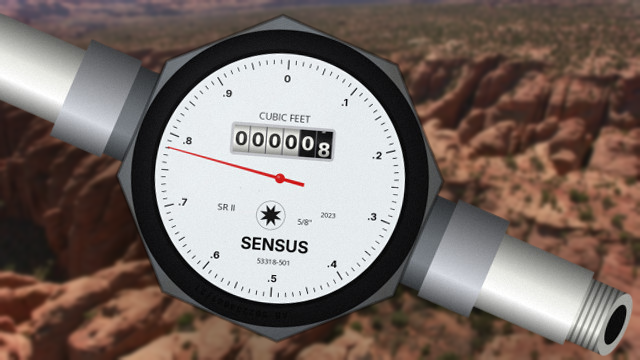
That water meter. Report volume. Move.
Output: 7.78 ft³
